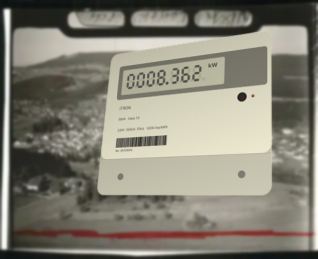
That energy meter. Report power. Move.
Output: 8.362 kW
